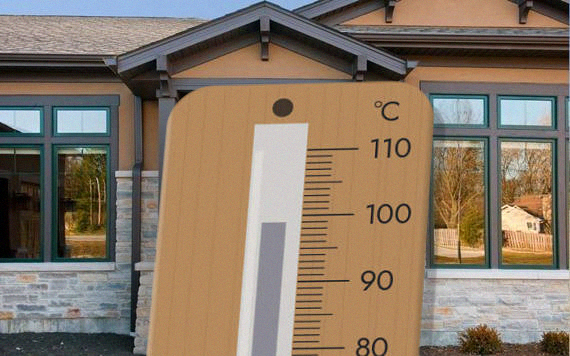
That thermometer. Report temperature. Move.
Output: 99 °C
